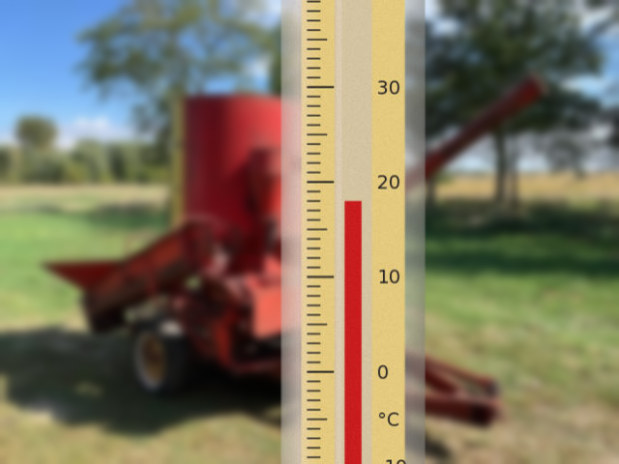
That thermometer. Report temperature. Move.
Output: 18 °C
